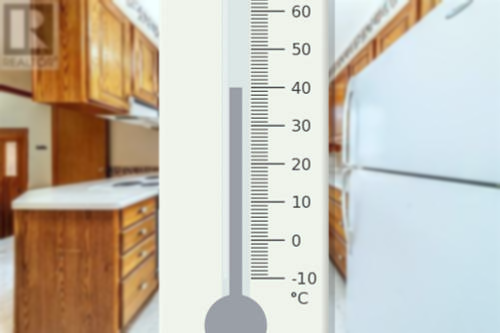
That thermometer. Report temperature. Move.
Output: 40 °C
